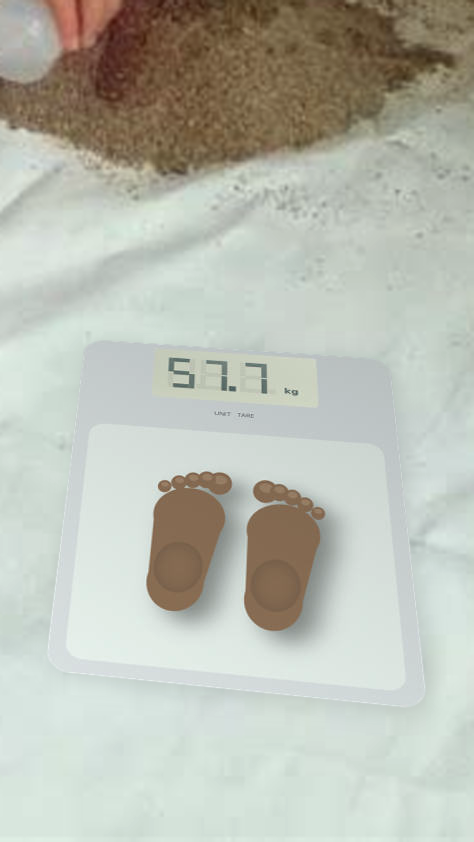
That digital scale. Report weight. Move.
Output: 57.7 kg
